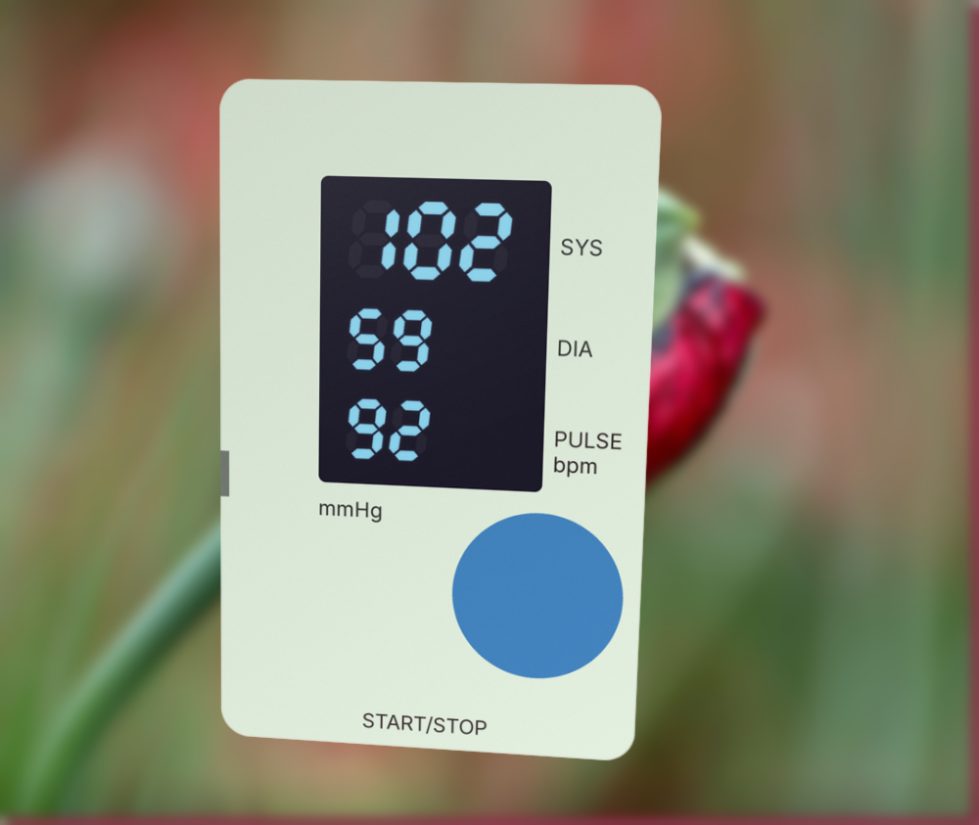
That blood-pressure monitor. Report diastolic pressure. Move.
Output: 59 mmHg
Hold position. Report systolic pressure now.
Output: 102 mmHg
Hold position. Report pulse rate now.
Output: 92 bpm
